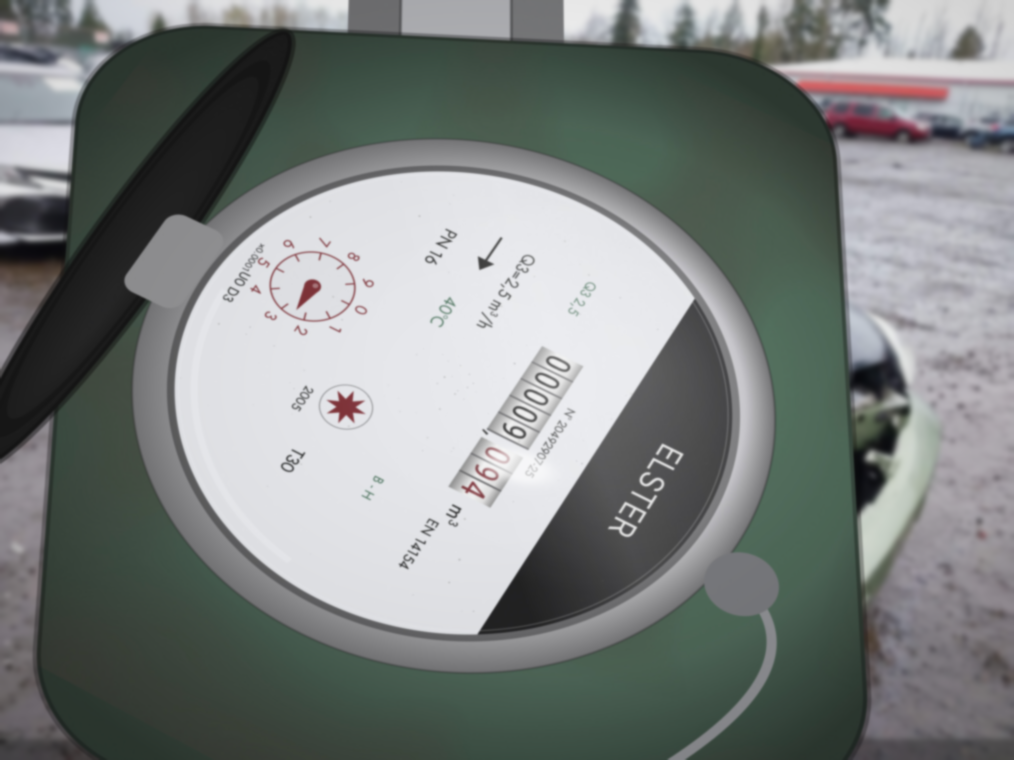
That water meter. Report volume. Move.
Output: 9.0942 m³
